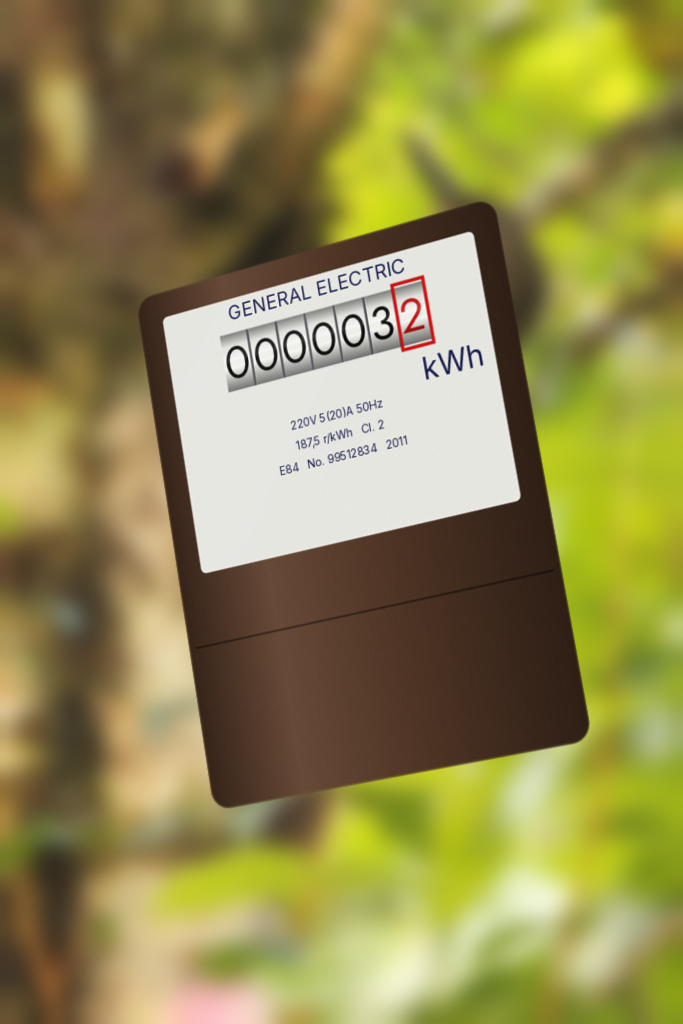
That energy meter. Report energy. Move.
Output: 3.2 kWh
